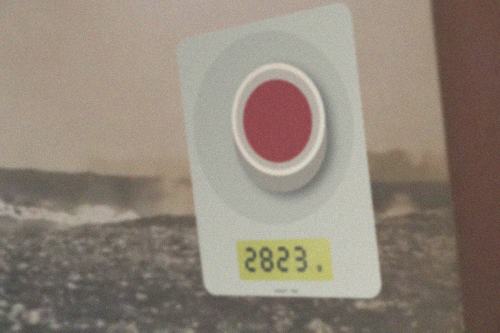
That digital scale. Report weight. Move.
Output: 2823 g
